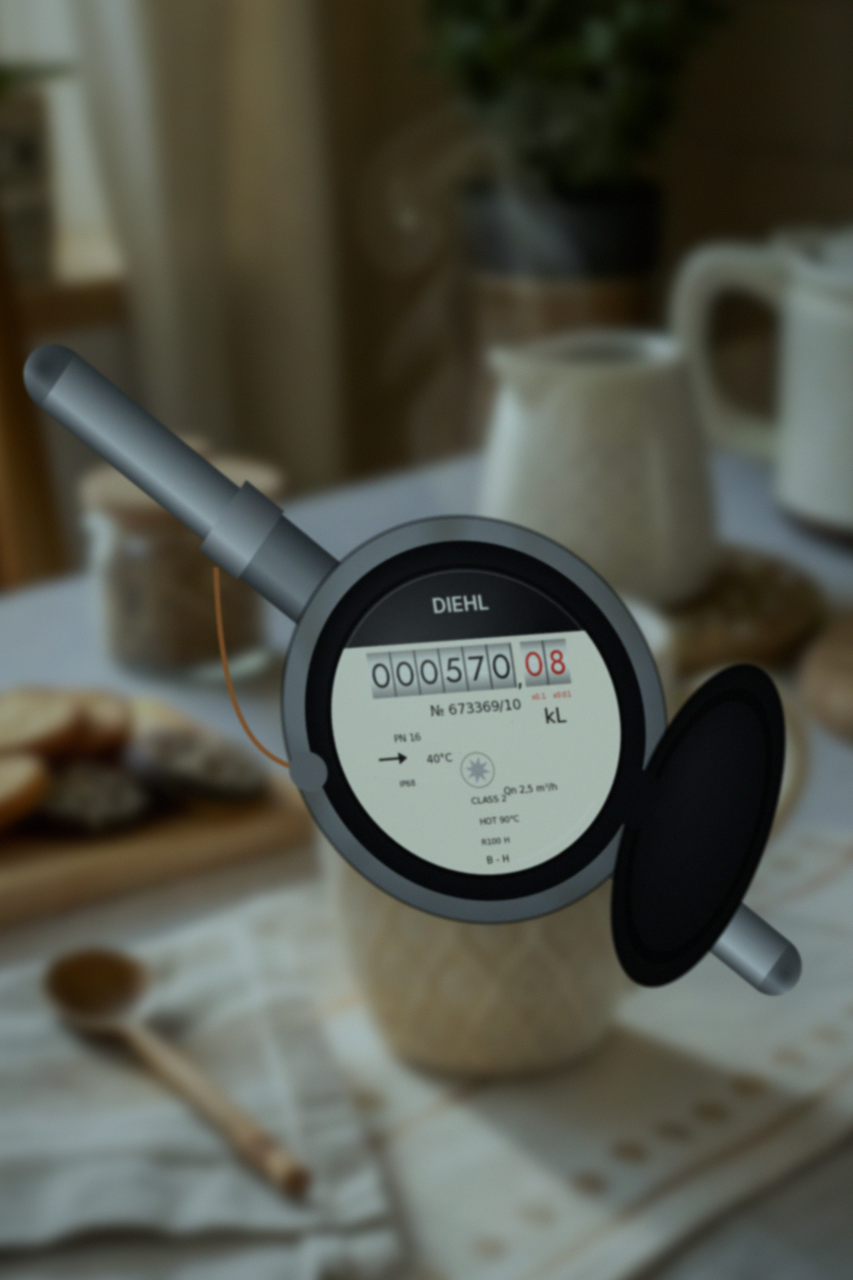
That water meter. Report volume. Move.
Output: 570.08 kL
